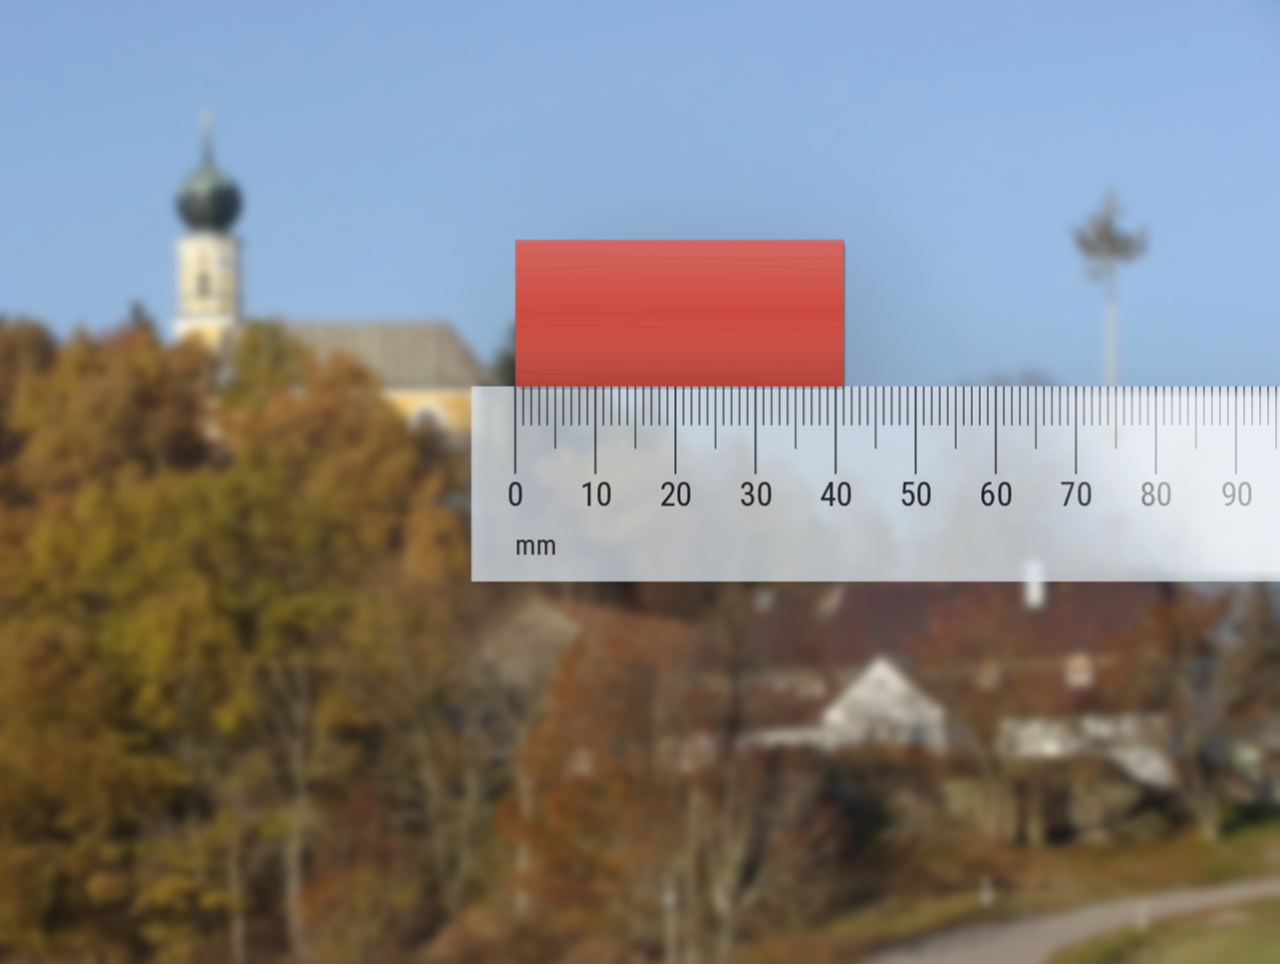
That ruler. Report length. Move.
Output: 41 mm
